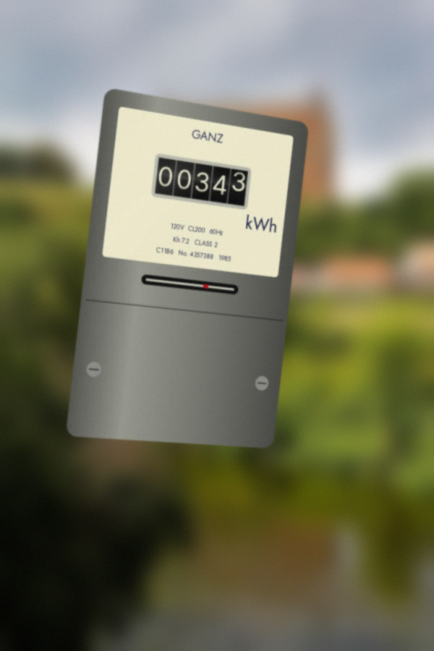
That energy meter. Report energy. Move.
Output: 343 kWh
